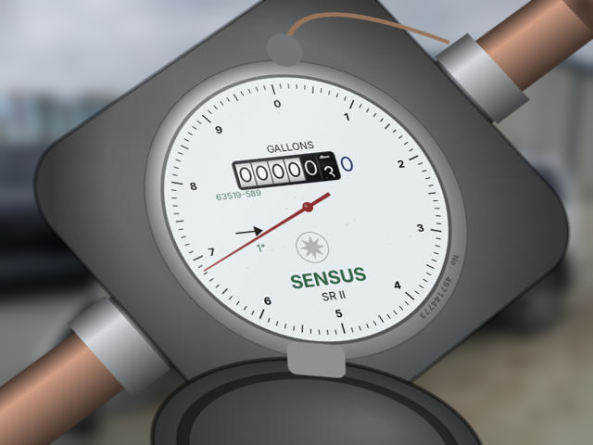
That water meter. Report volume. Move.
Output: 26.8 gal
